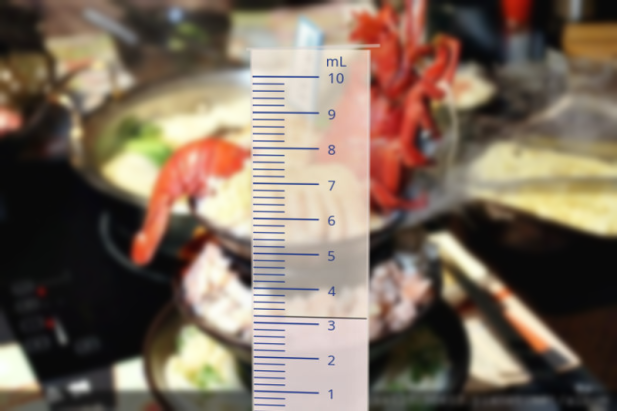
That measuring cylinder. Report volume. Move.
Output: 3.2 mL
